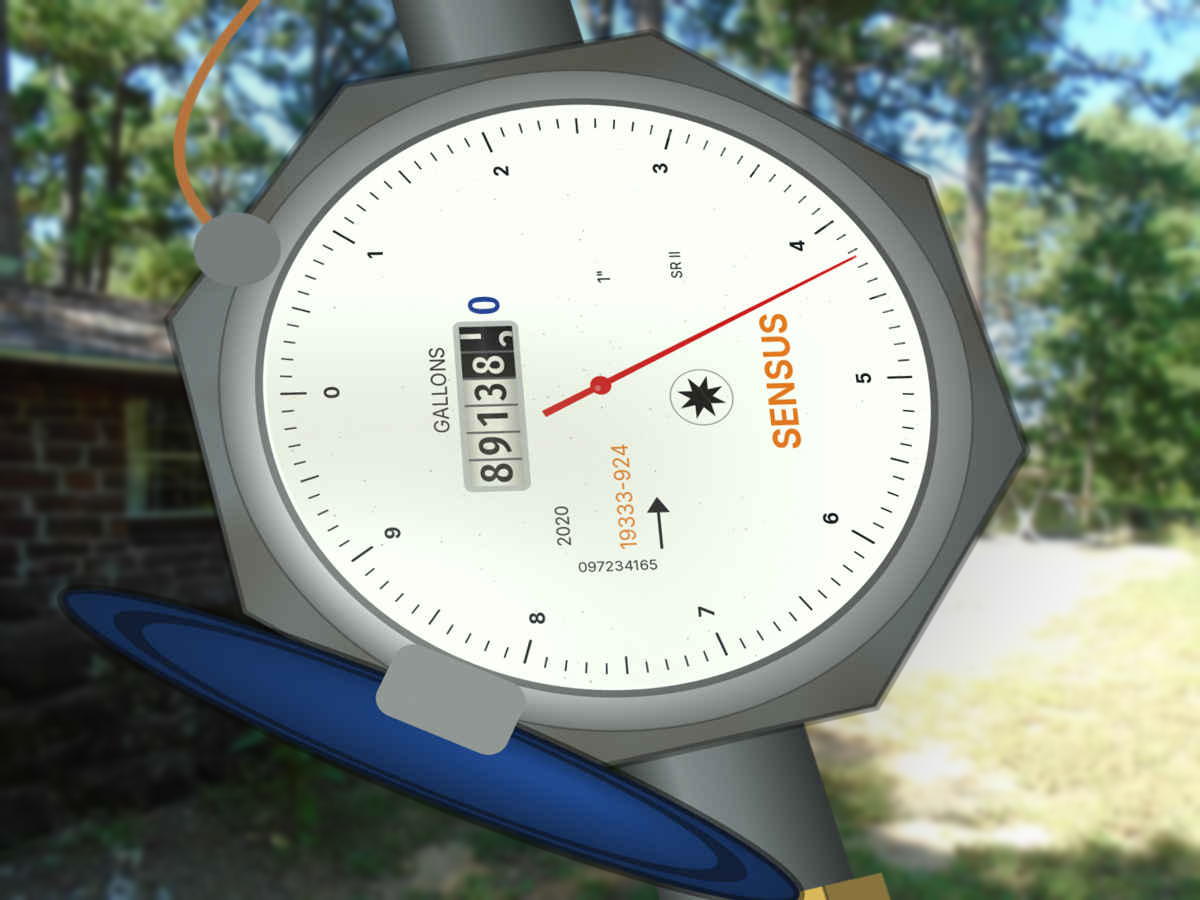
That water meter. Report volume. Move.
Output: 8913814.2 gal
